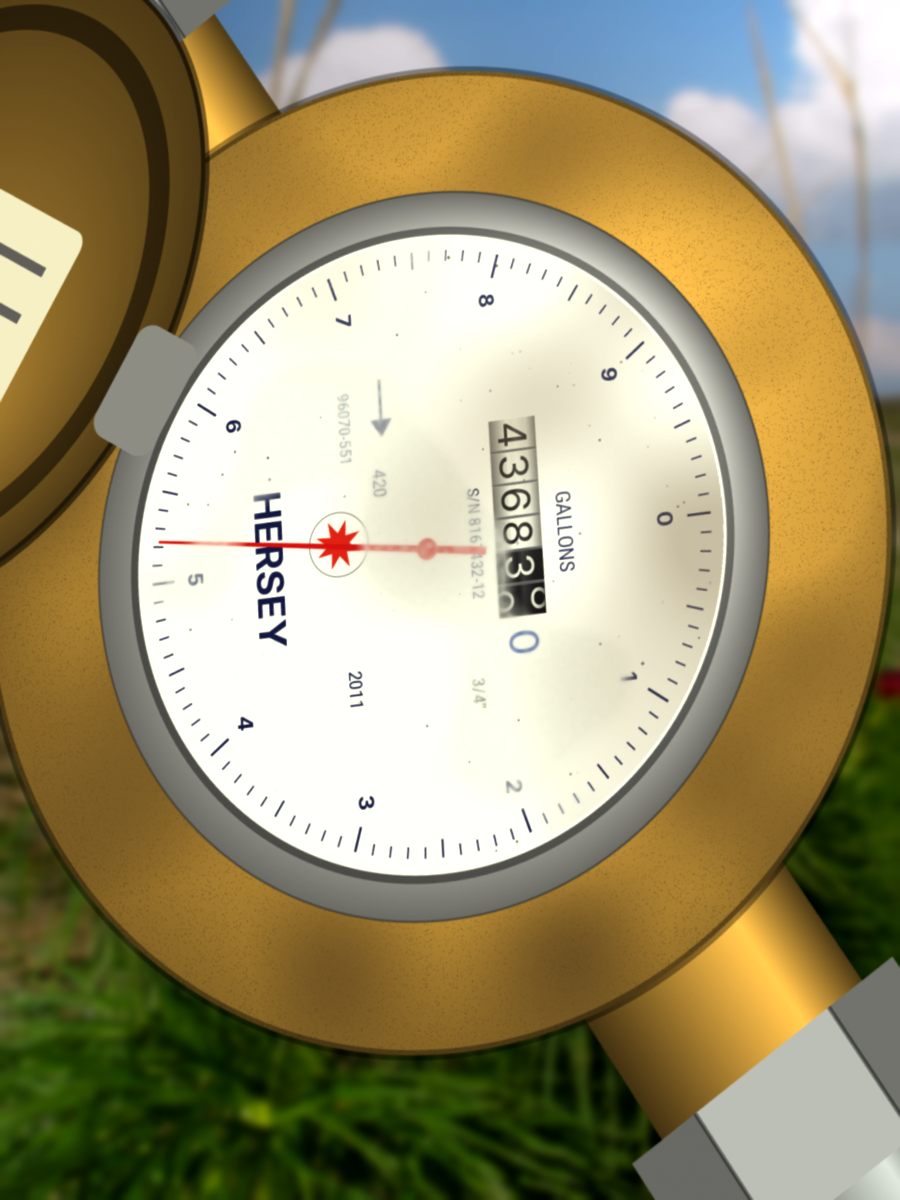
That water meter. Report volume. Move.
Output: 4368385.2 gal
